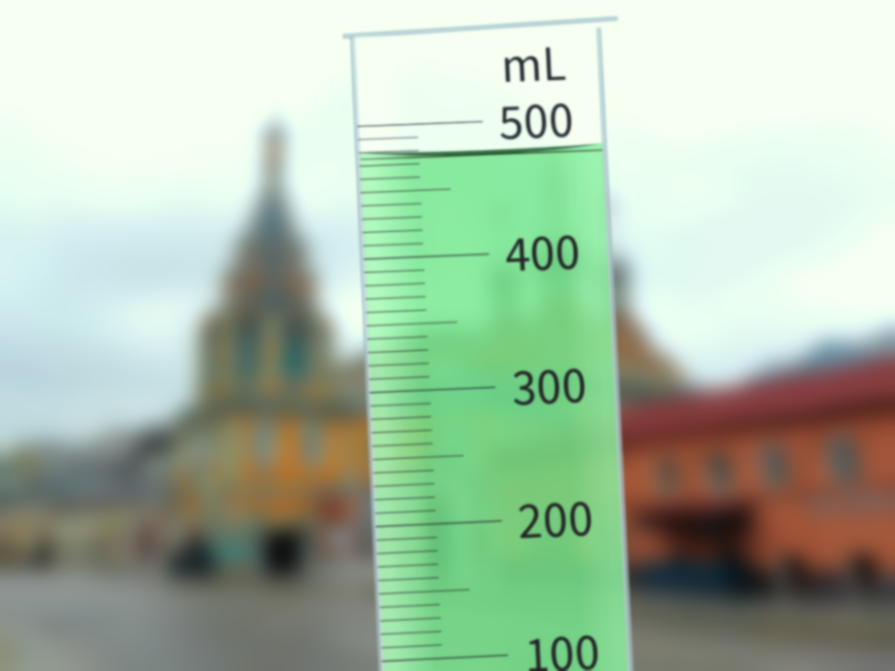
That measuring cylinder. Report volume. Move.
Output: 475 mL
